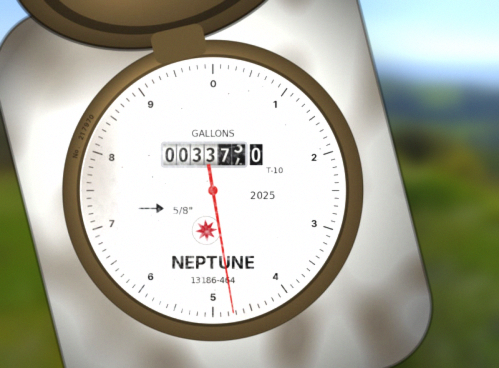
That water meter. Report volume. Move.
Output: 33734.7 gal
